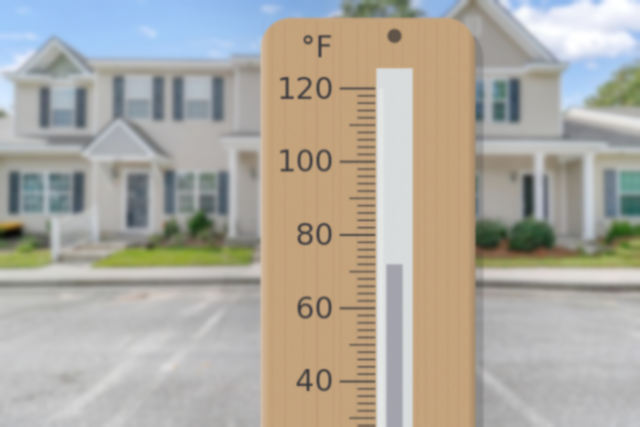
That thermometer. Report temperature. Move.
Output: 72 °F
